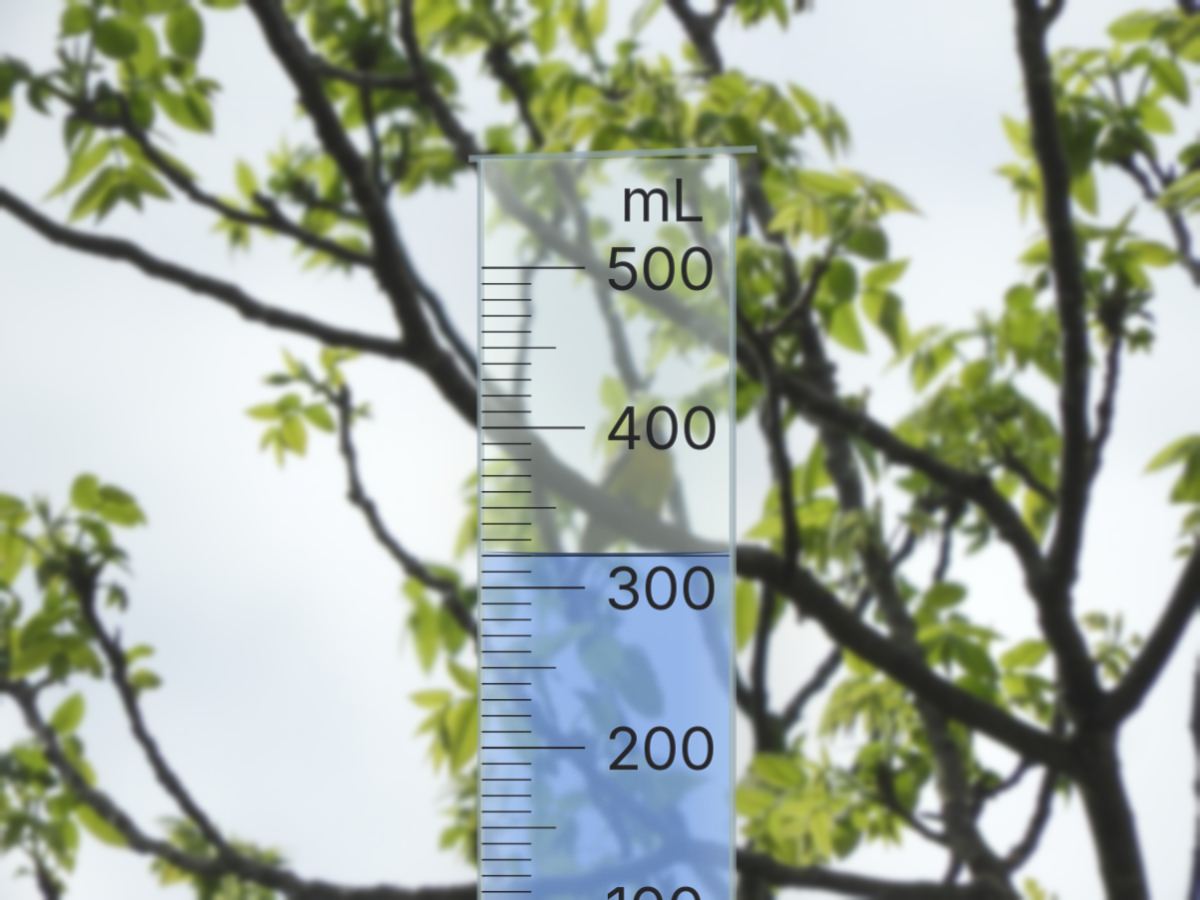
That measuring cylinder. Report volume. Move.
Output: 320 mL
